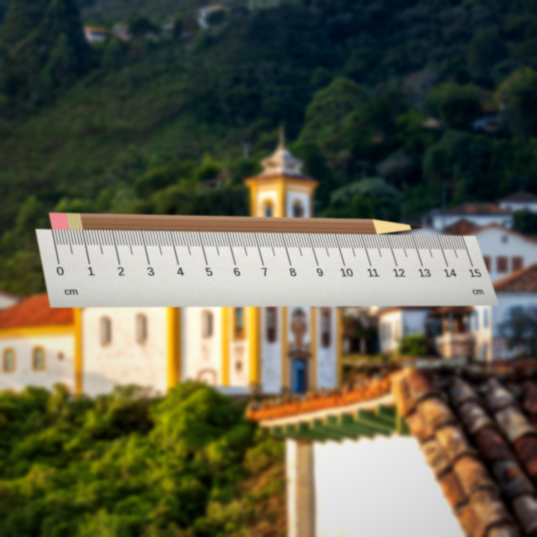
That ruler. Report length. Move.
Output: 13.5 cm
